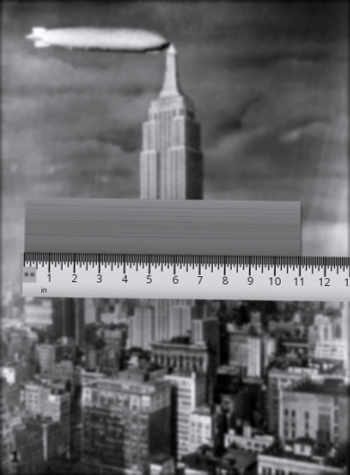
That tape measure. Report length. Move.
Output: 11 in
